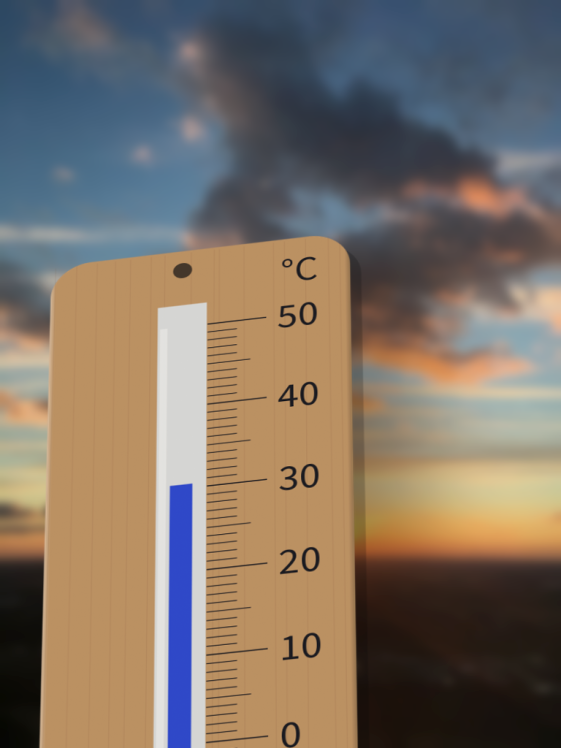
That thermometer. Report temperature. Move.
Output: 30.5 °C
